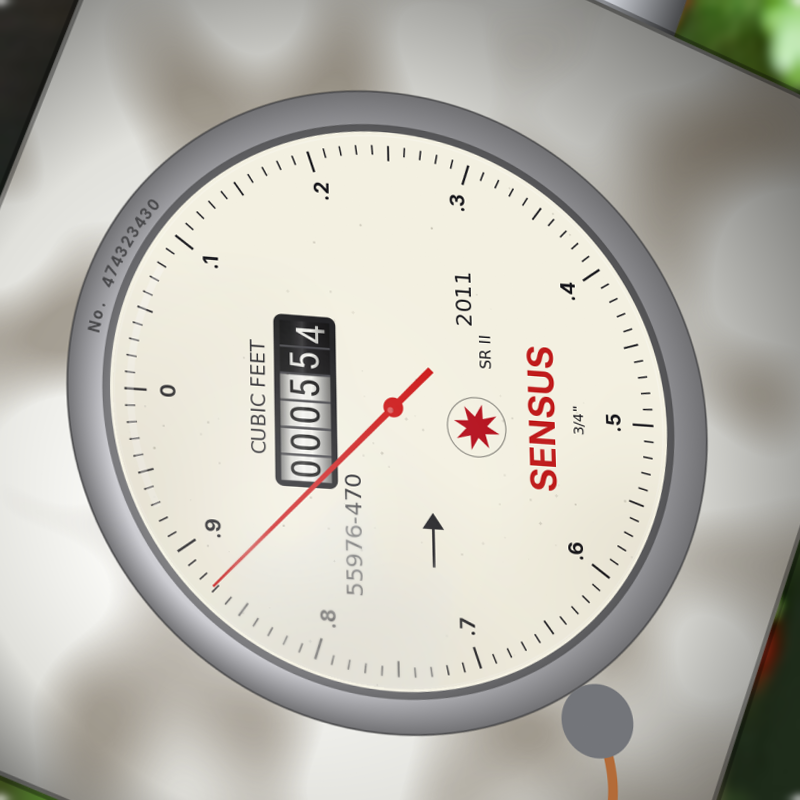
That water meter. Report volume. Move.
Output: 553.87 ft³
